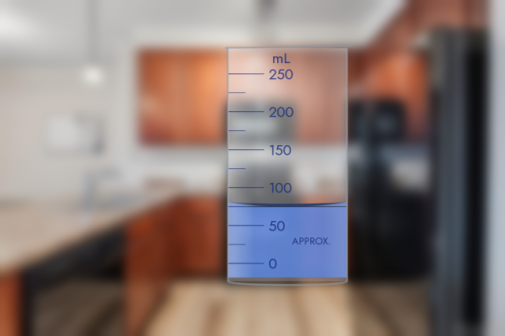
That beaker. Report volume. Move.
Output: 75 mL
